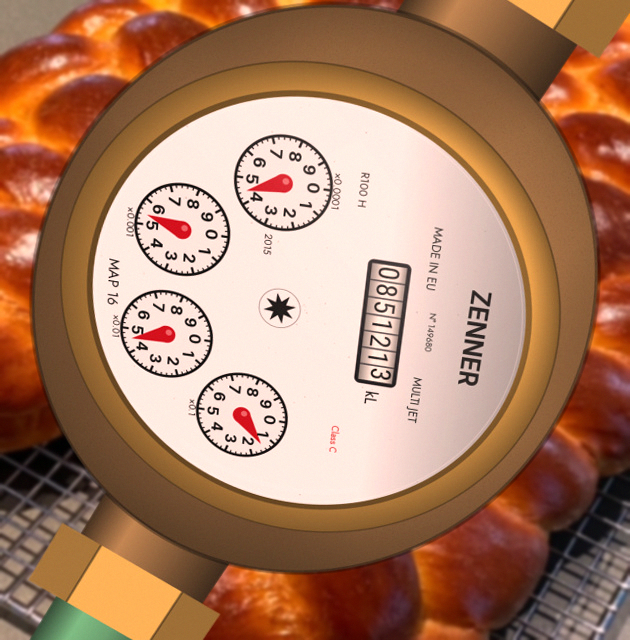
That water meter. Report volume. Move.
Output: 851213.1454 kL
